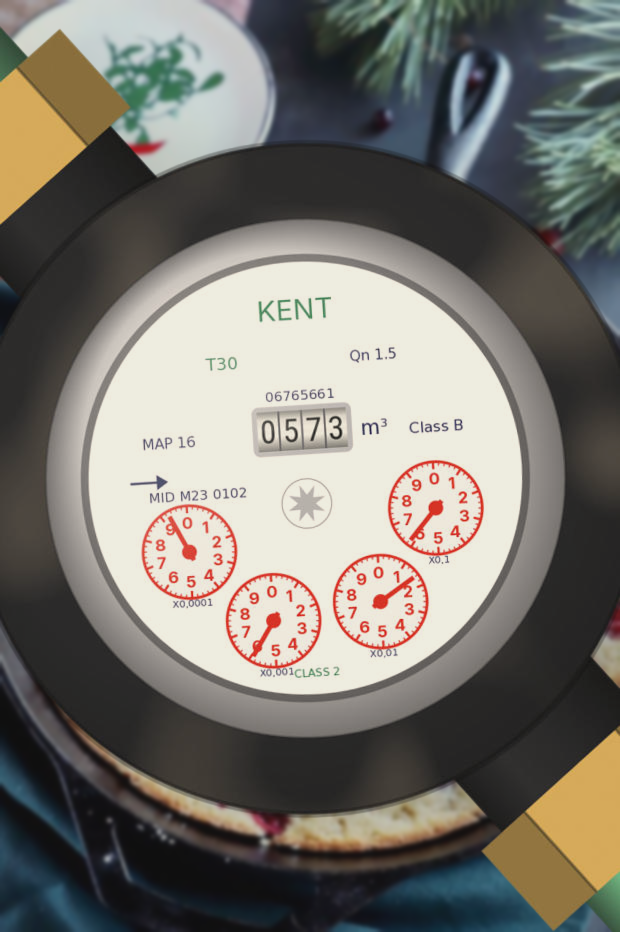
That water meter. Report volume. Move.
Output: 573.6159 m³
